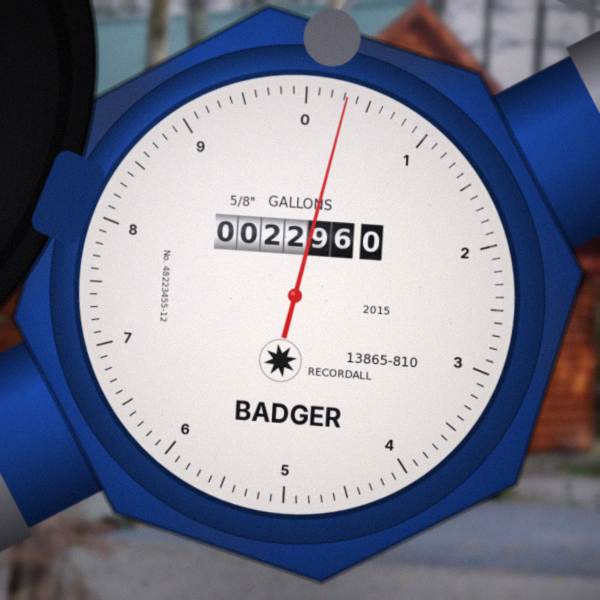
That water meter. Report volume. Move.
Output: 22960.3 gal
